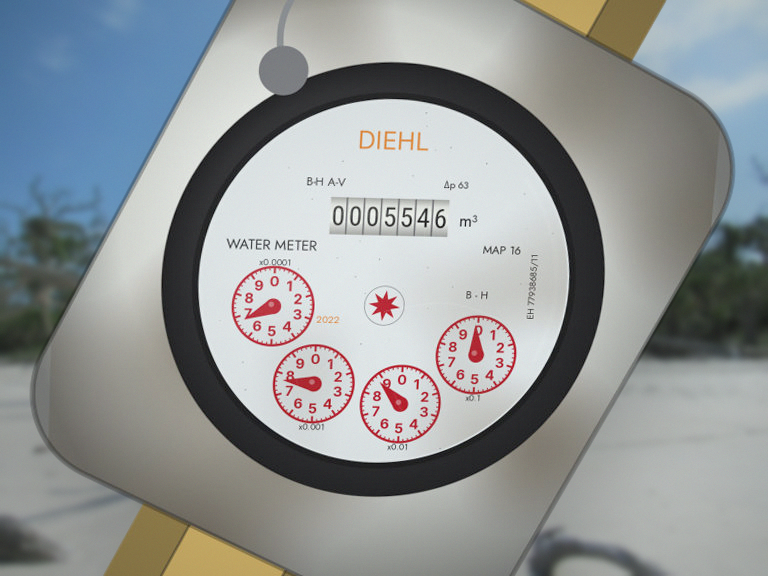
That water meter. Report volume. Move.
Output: 5545.9876 m³
